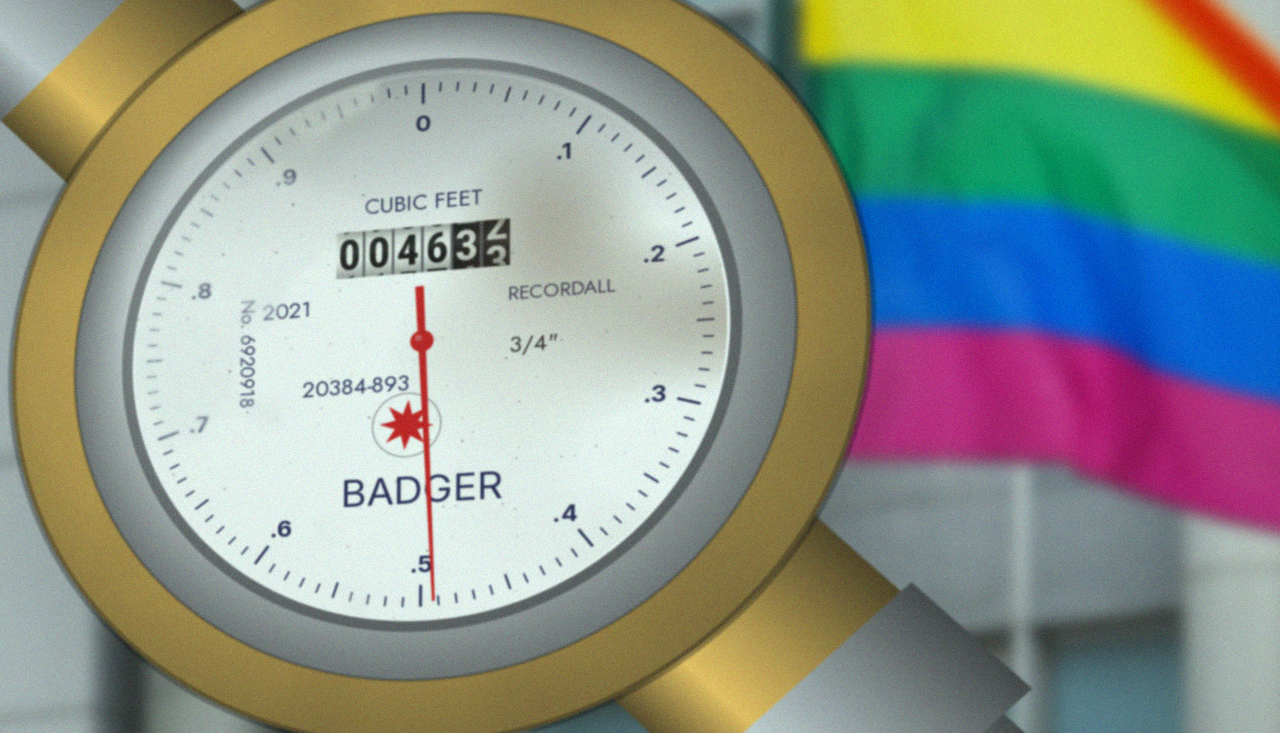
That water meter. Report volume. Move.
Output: 4632.49 ft³
